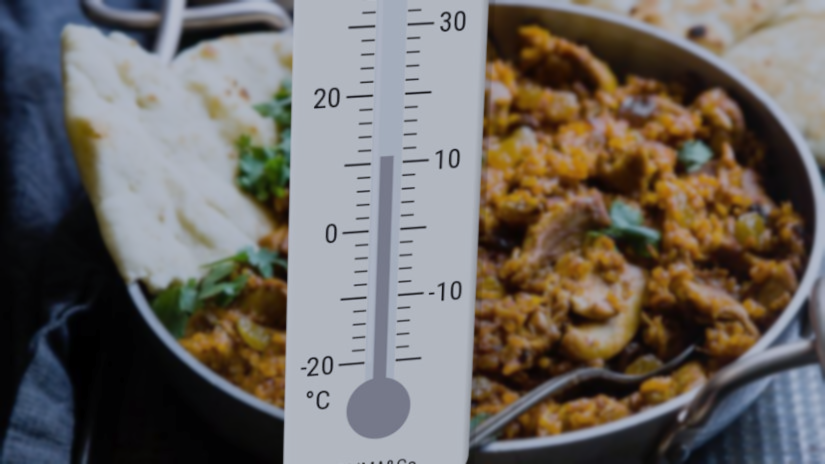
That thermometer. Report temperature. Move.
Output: 11 °C
